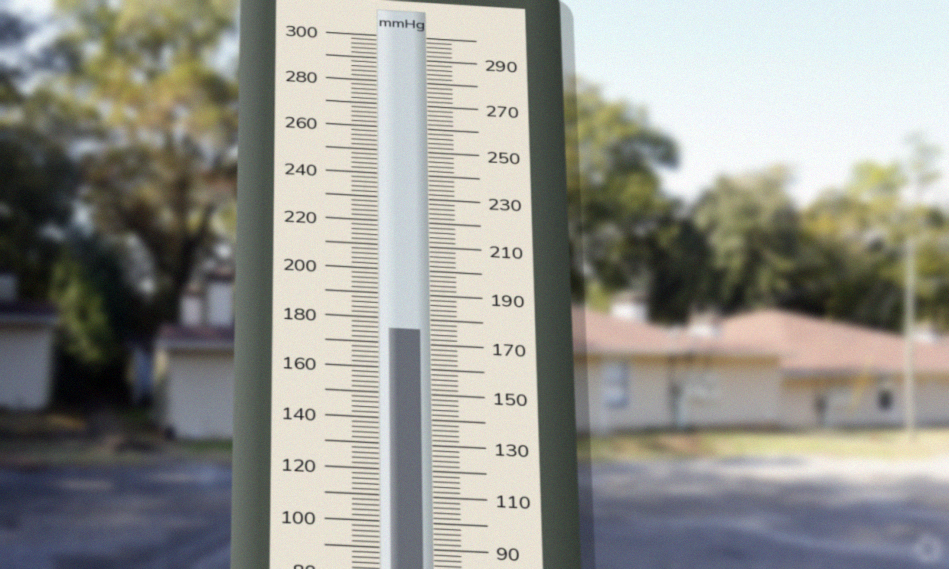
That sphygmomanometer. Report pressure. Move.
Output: 176 mmHg
